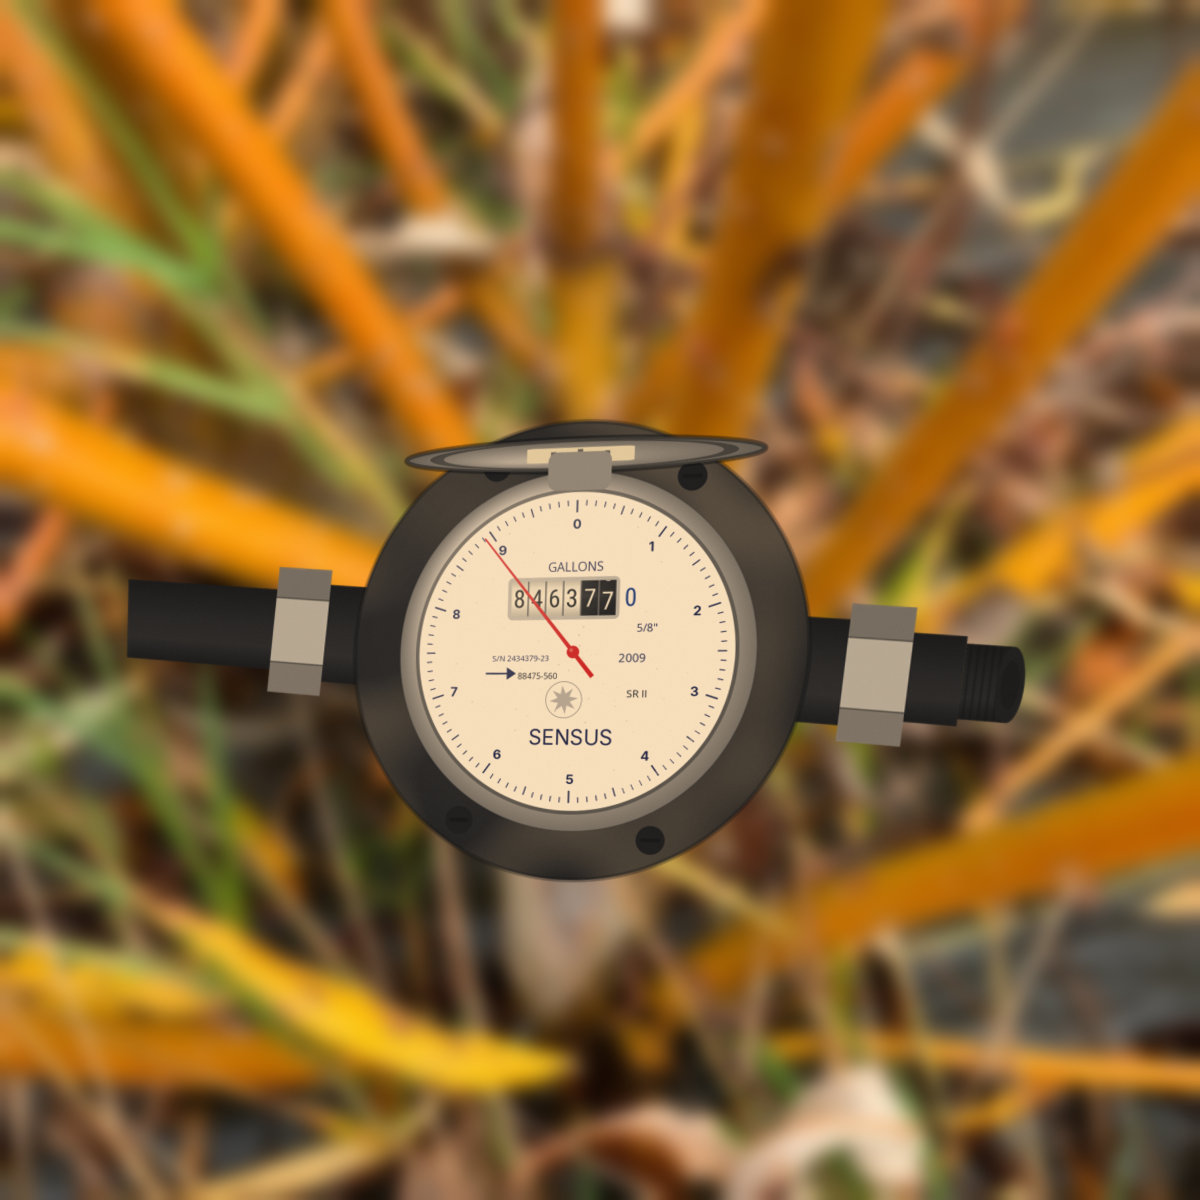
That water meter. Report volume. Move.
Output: 8463768.9 gal
